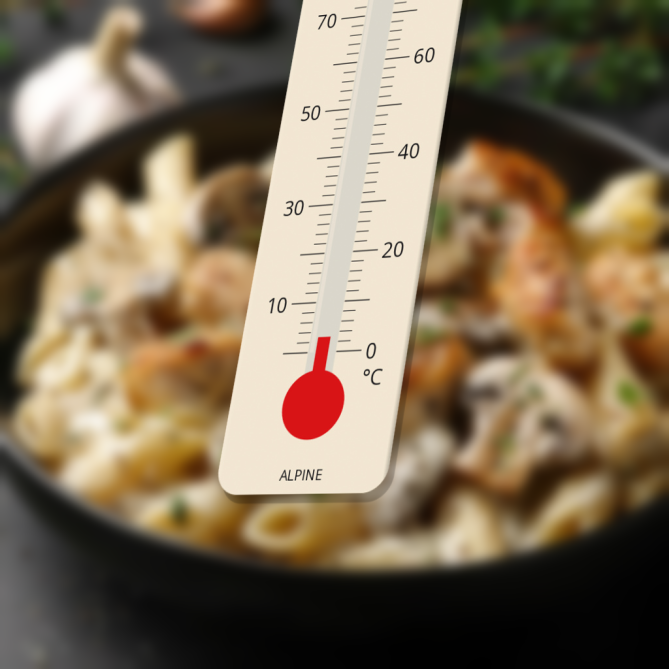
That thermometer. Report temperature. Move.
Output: 3 °C
